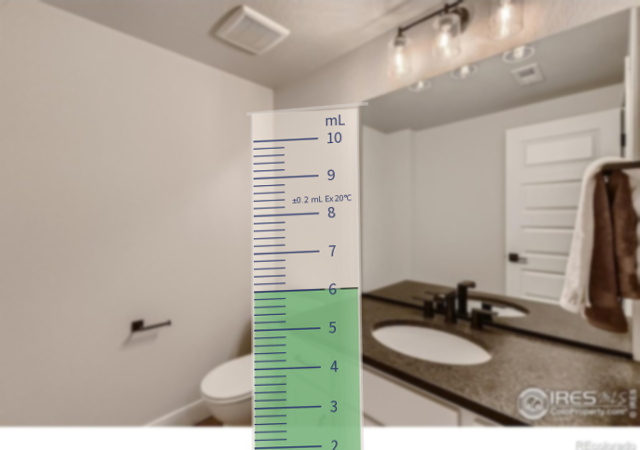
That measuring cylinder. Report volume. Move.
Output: 6 mL
